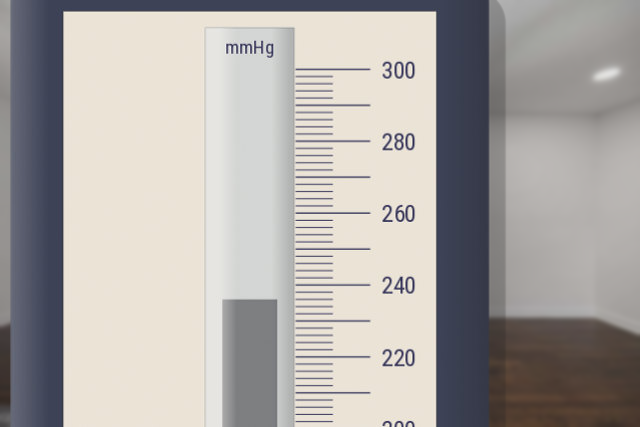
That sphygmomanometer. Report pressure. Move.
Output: 236 mmHg
